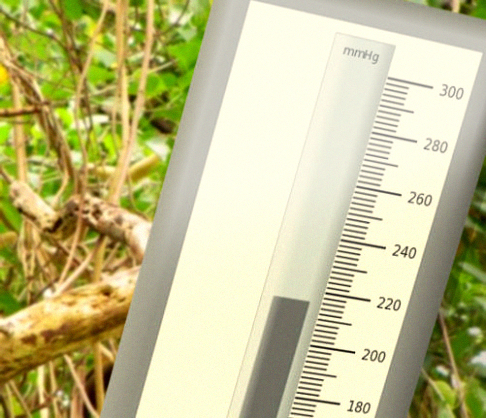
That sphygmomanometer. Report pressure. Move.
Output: 216 mmHg
